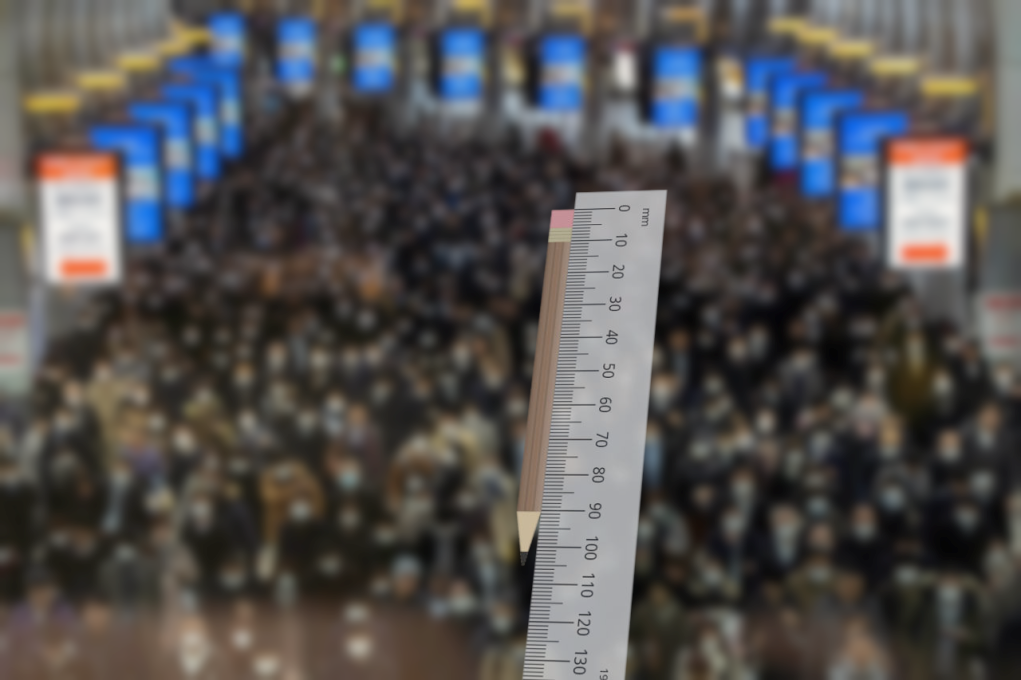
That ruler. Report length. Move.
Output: 105 mm
